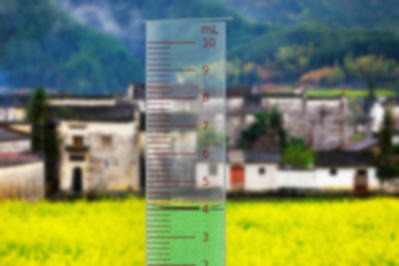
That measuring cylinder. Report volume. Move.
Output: 4 mL
